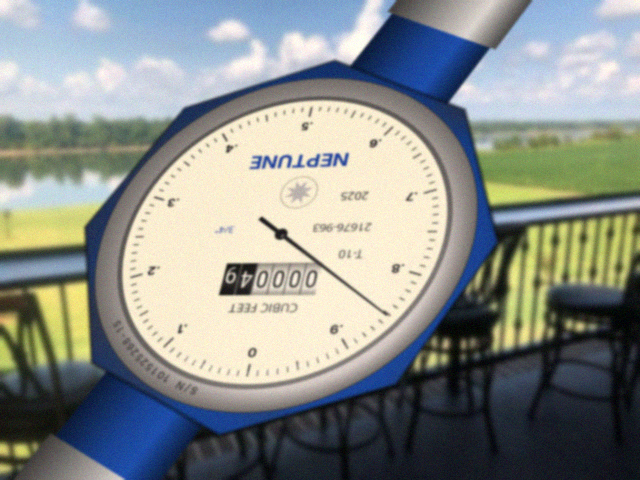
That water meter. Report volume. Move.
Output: 48.85 ft³
